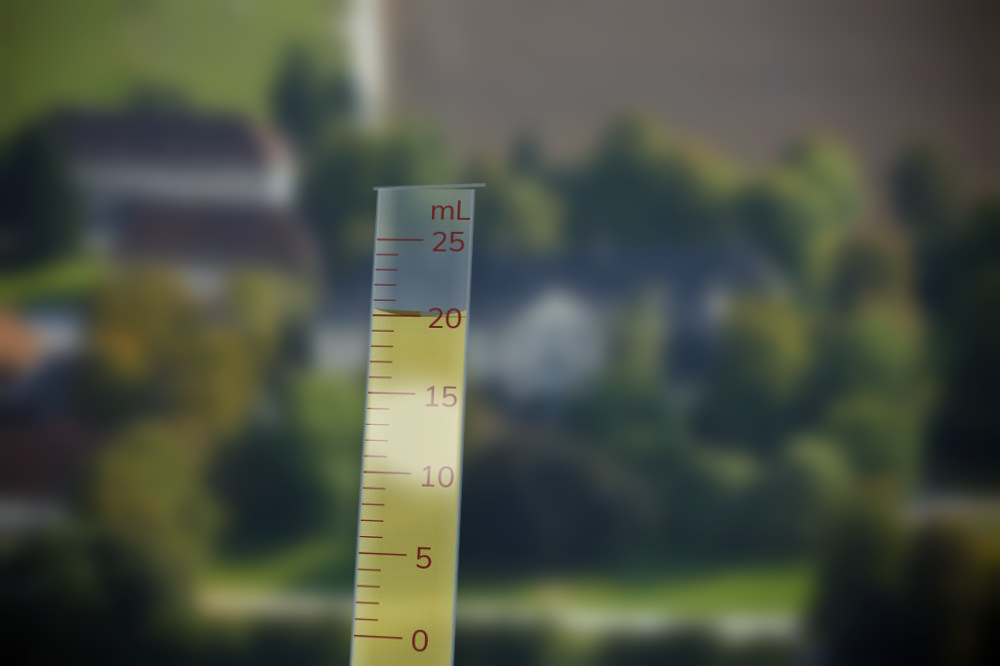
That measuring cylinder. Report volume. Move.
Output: 20 mL
